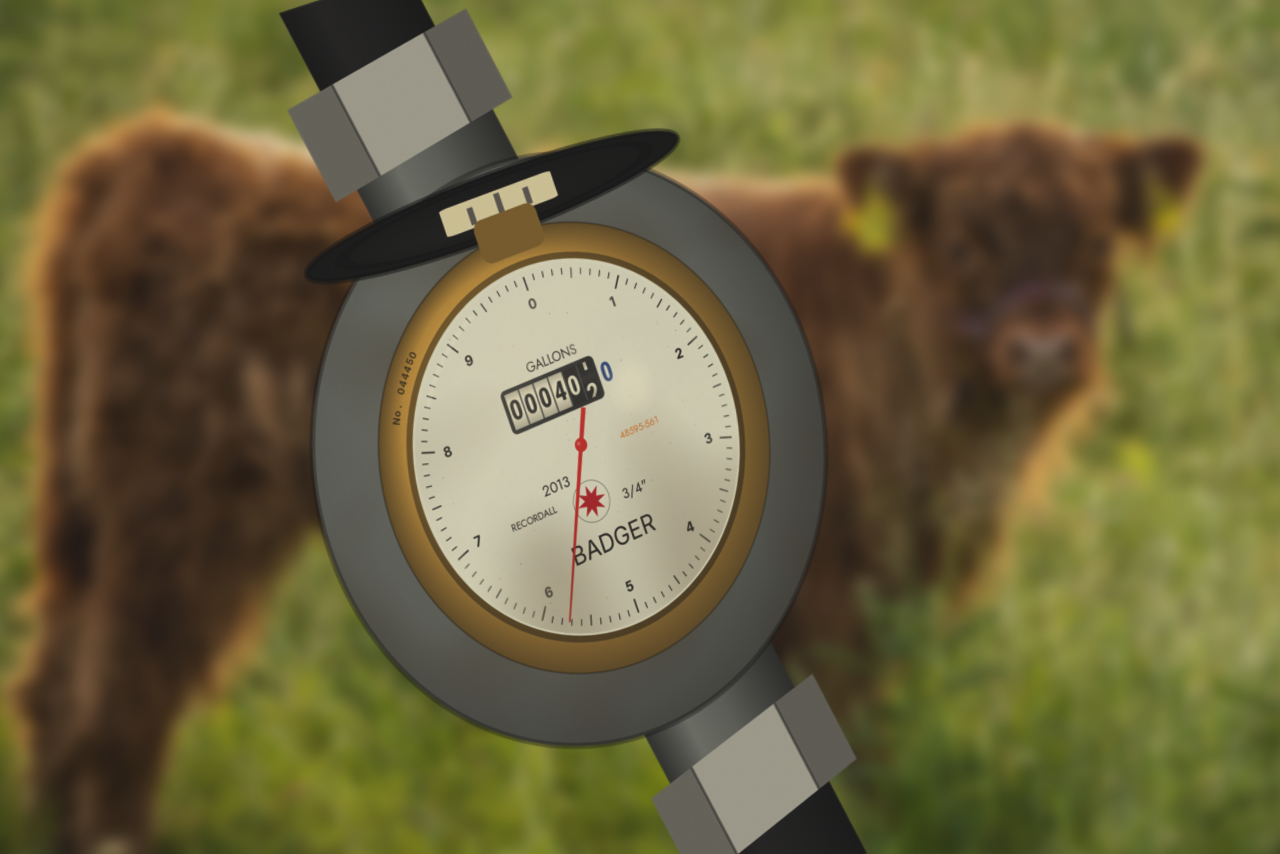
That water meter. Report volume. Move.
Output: 4015.7 gal
